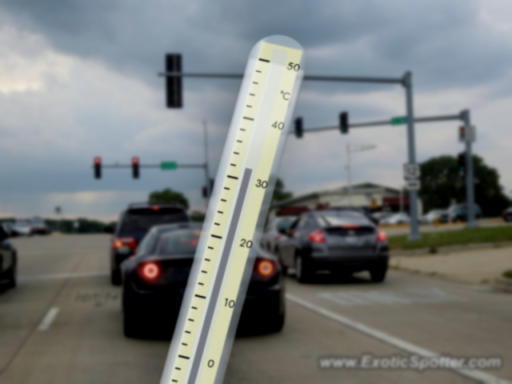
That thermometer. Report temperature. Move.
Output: 32 °C
